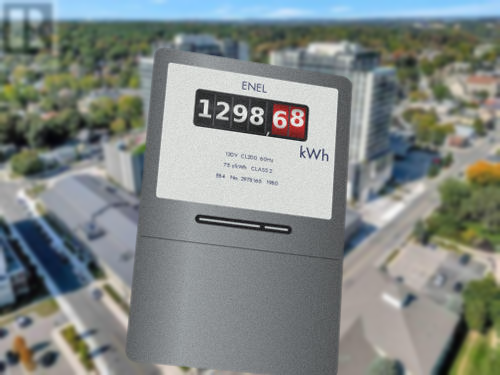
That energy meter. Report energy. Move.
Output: 1298.68 kWh
